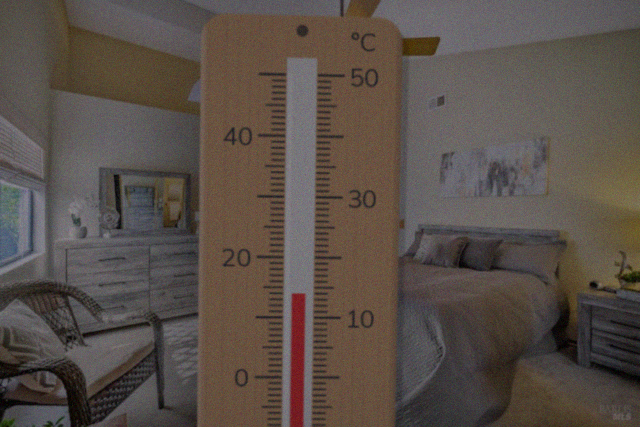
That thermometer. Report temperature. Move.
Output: 14 °C
